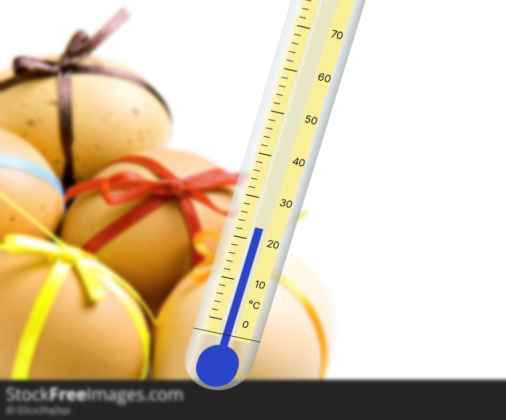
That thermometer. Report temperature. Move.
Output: 23 °C
